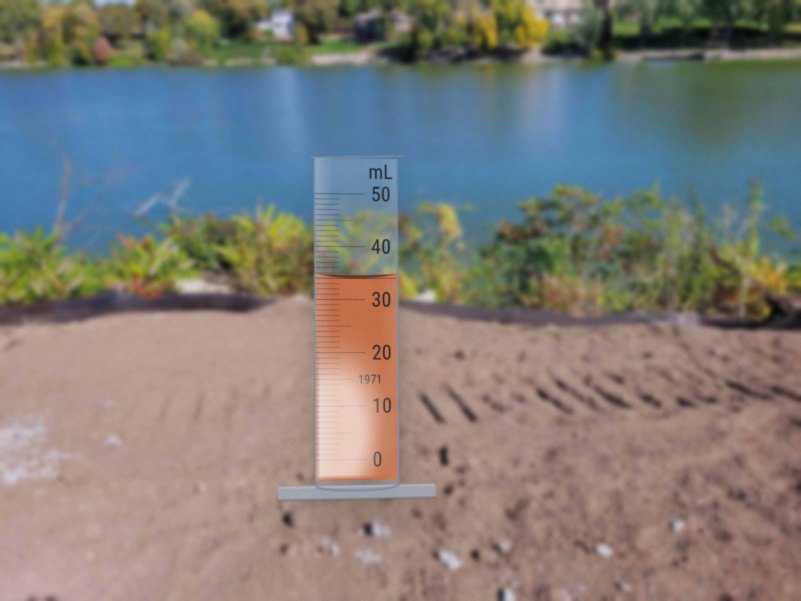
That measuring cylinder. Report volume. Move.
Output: 34 mL
